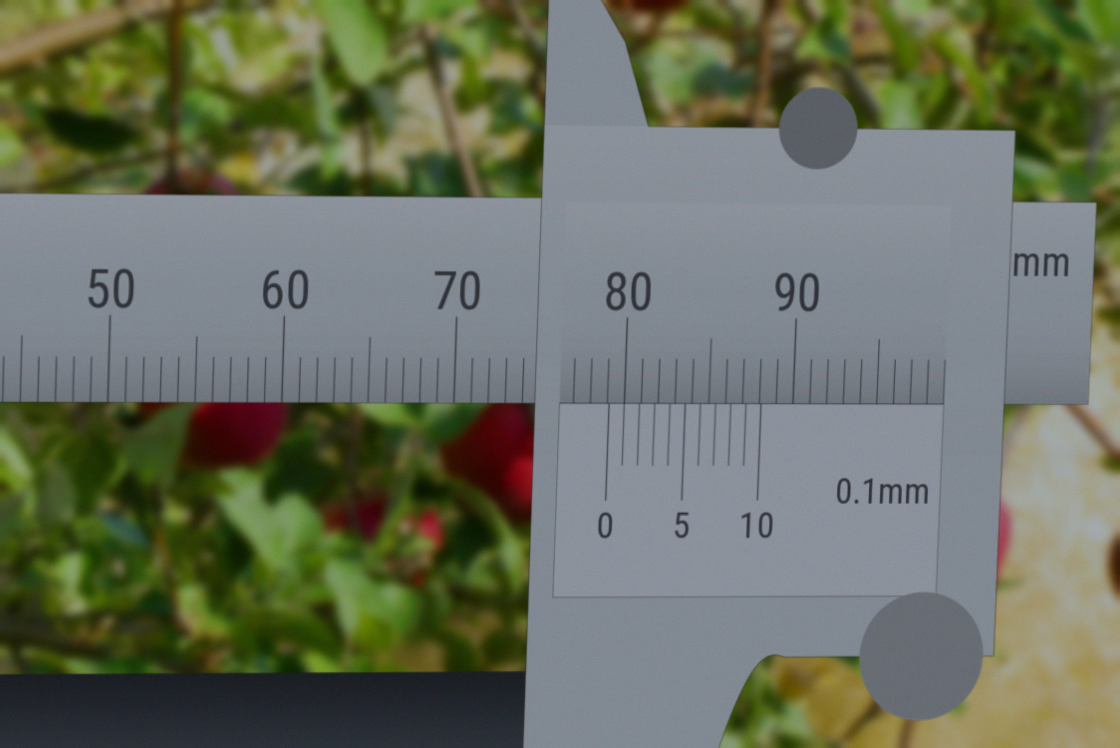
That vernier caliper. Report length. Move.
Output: 79.1 mm
